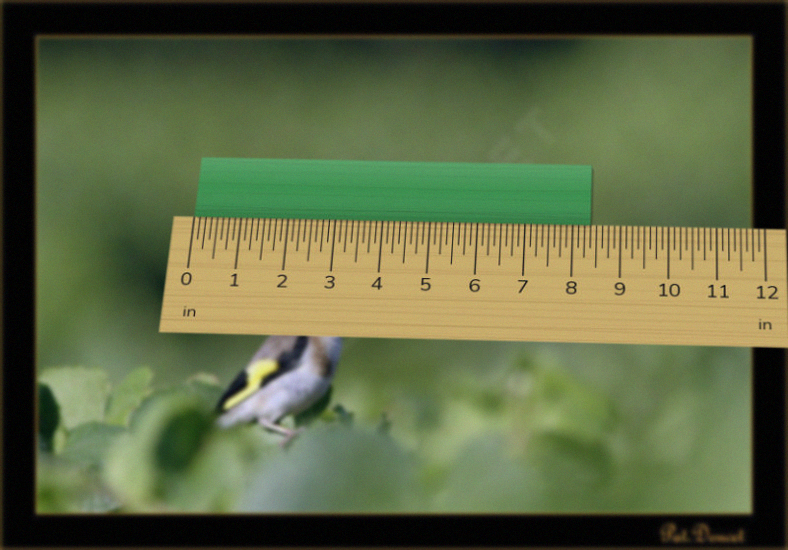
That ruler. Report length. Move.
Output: 8.375 in
